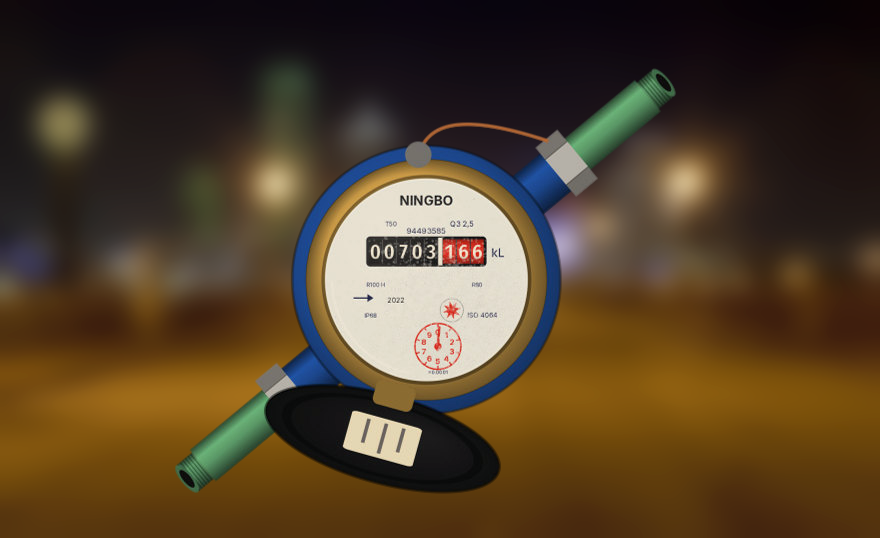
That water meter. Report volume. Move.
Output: 703.1660 kL
